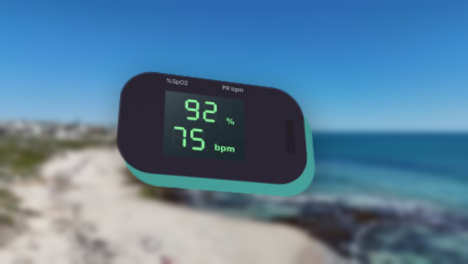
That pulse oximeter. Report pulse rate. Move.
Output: 75 bpm
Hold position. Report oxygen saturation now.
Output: 92 %
